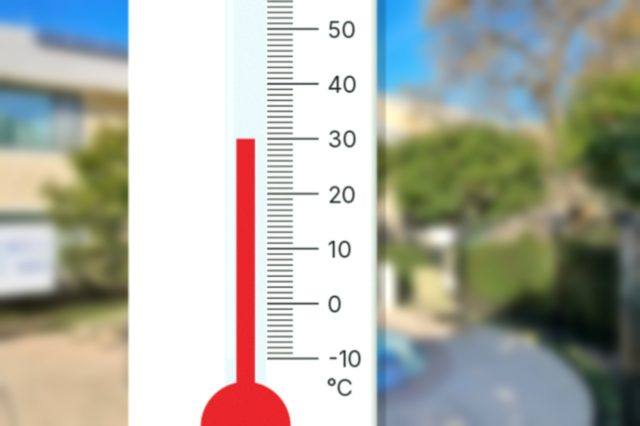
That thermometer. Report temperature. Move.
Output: 30 °C
